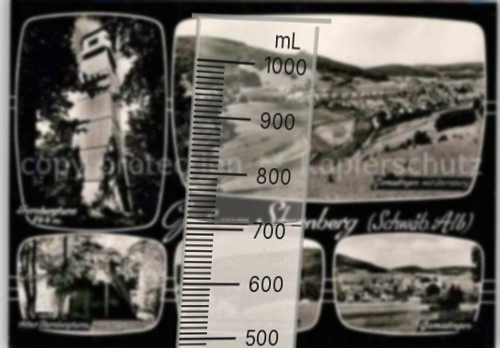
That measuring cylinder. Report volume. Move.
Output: 710 mL
